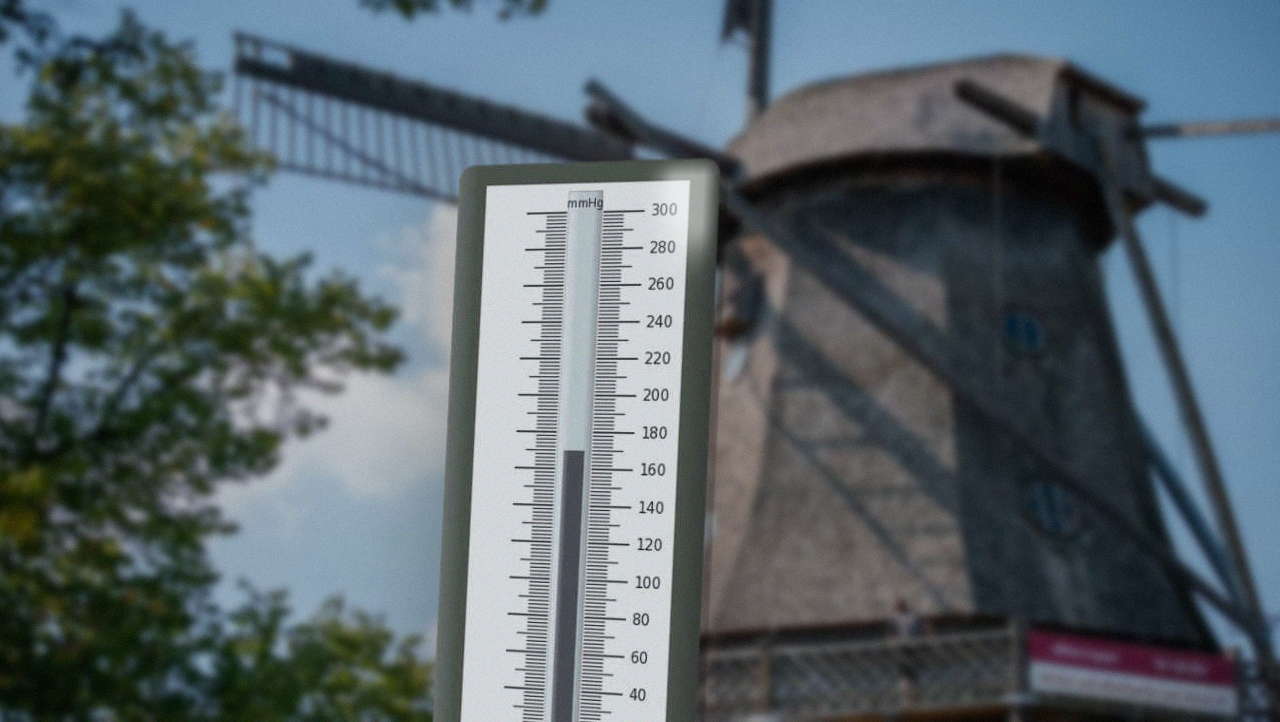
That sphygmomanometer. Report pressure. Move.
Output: 170 mmHg
